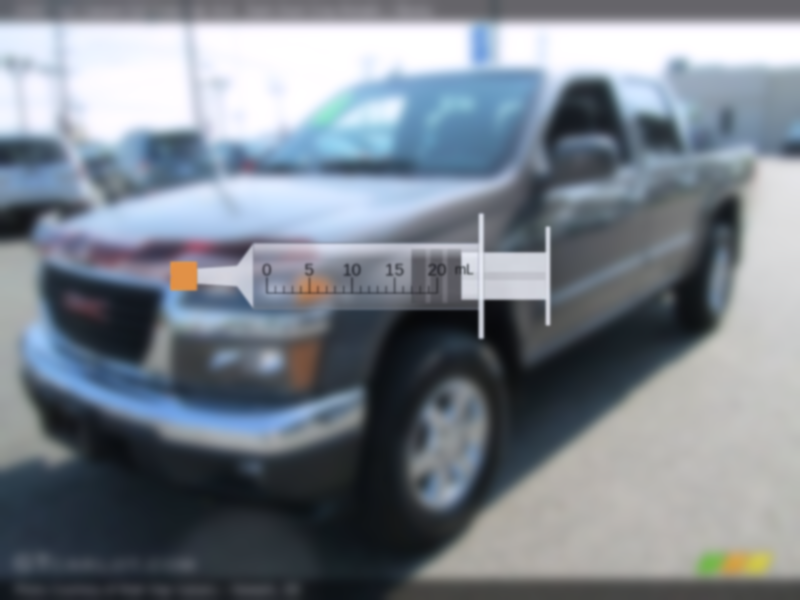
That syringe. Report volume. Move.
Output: 17 mL
